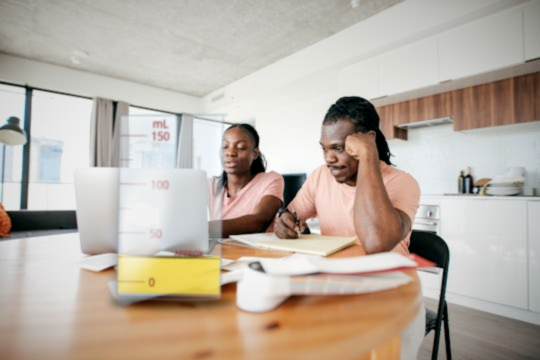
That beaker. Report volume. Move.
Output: 25 mL
